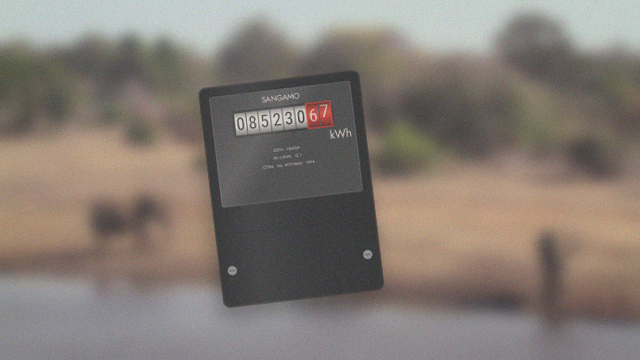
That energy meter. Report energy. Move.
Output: 85230.67 kWh
